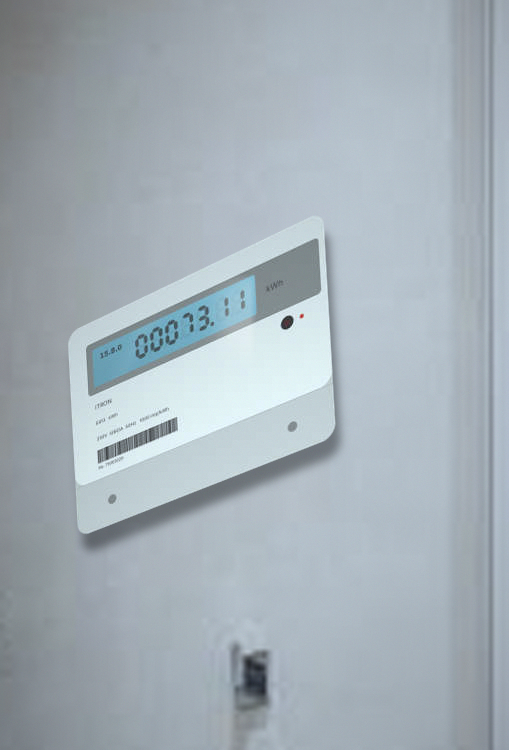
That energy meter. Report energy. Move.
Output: 73.11 kWh
